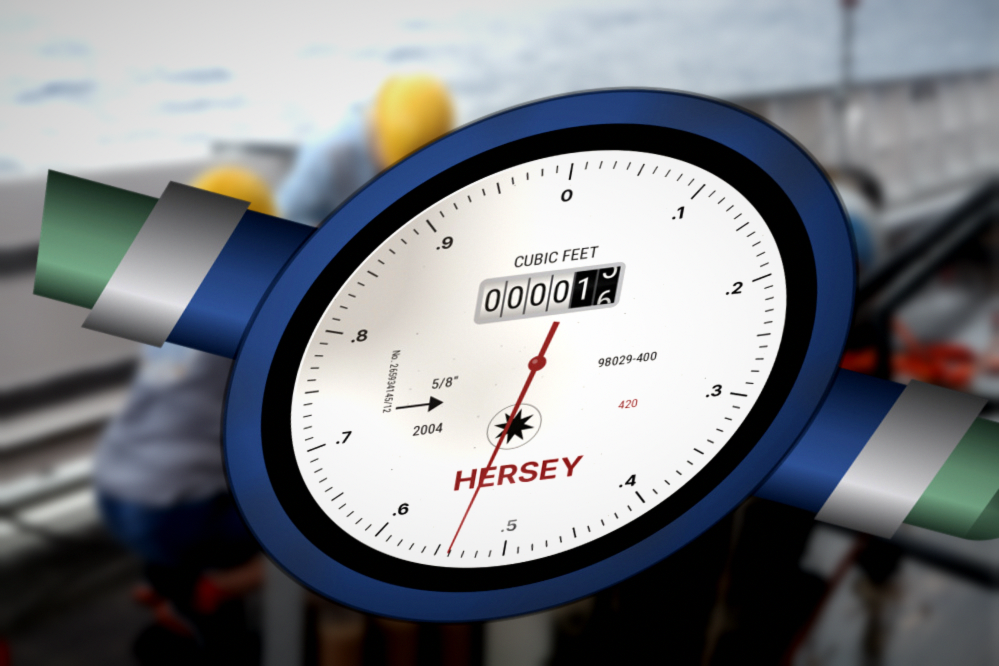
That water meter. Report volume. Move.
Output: 15.54 ft³
